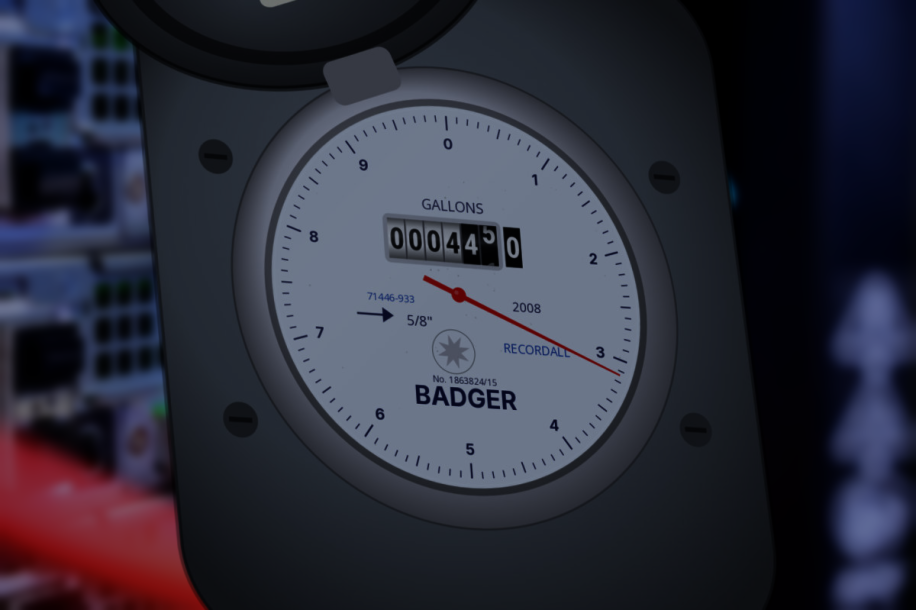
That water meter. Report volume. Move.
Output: 4453.1 gal
